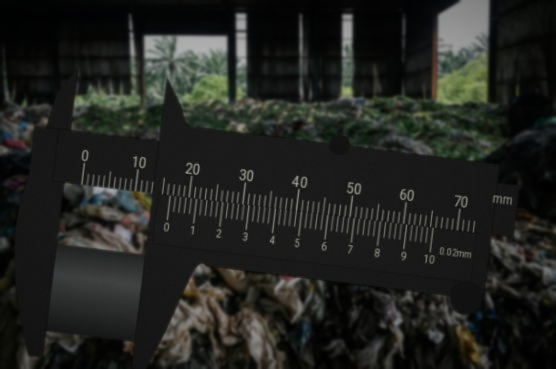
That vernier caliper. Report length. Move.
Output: 16.5 mm
